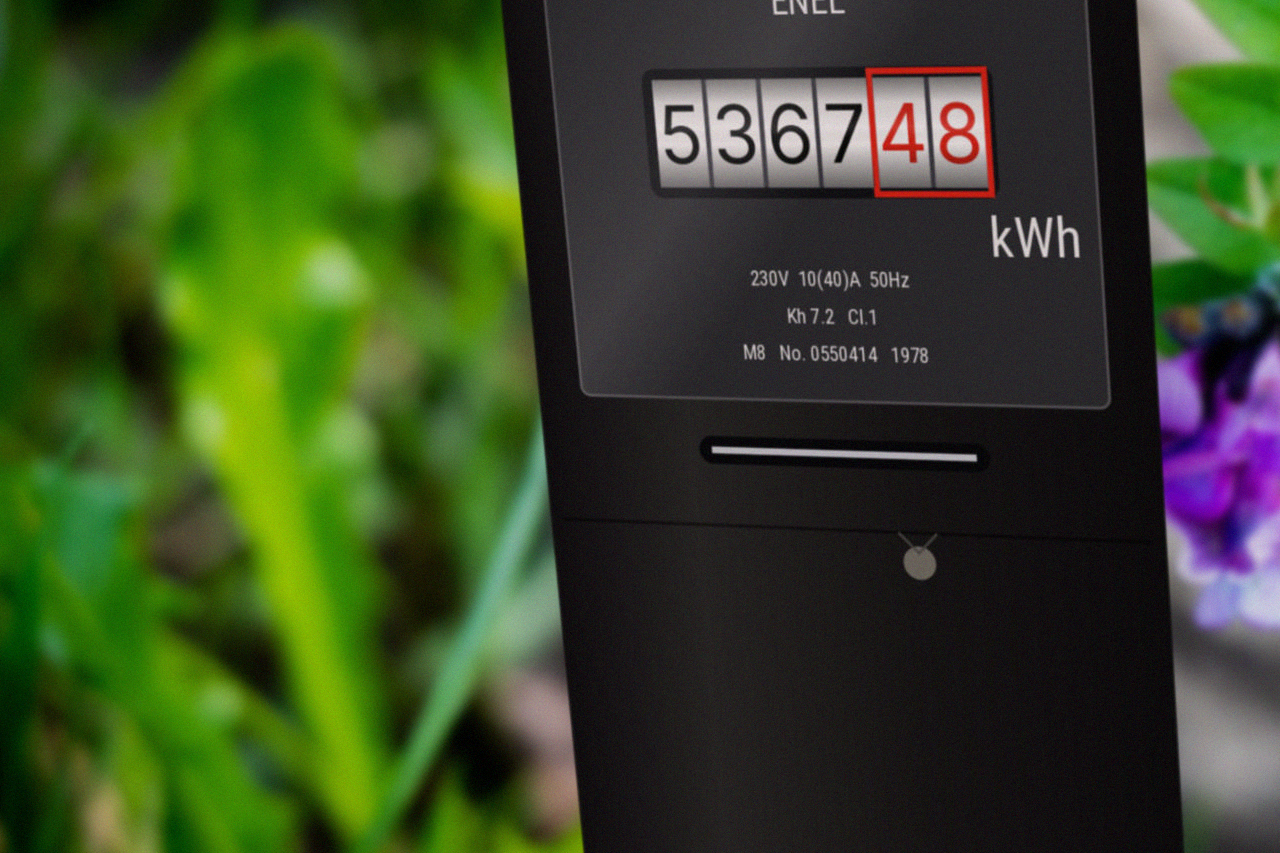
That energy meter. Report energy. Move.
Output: 5367.48 kWh
